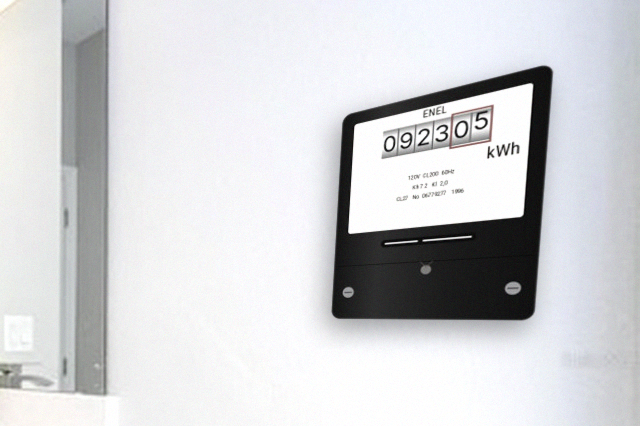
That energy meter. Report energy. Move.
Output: 923.05 kWh
